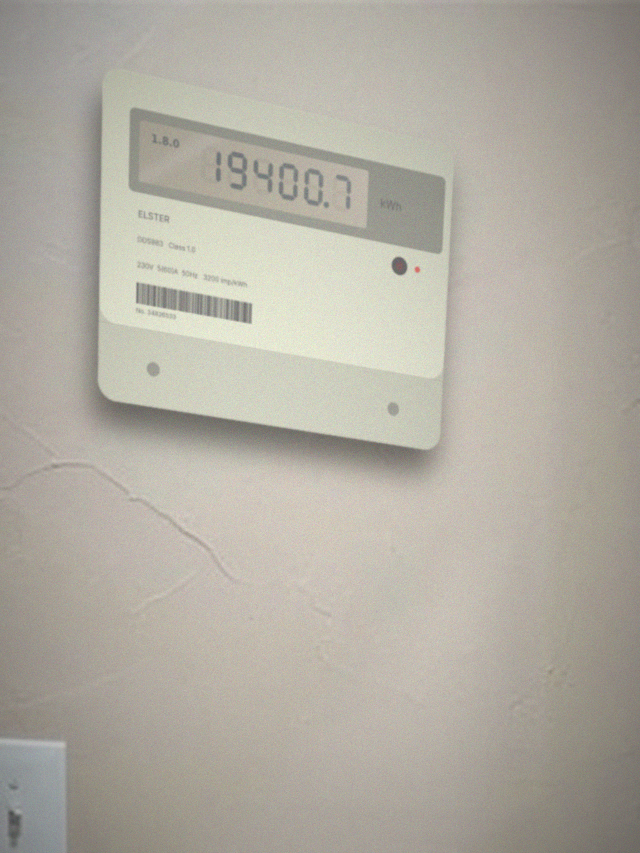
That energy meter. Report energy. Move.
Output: 19400.7 kWh
